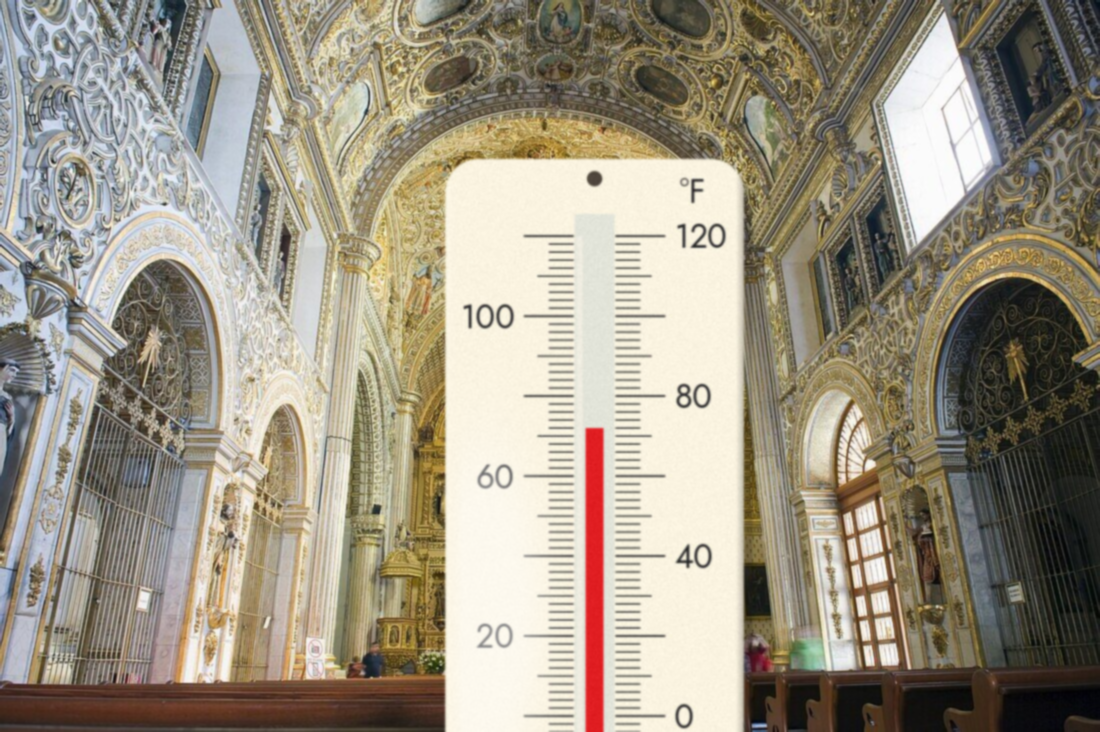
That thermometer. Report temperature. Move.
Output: 72 °F
